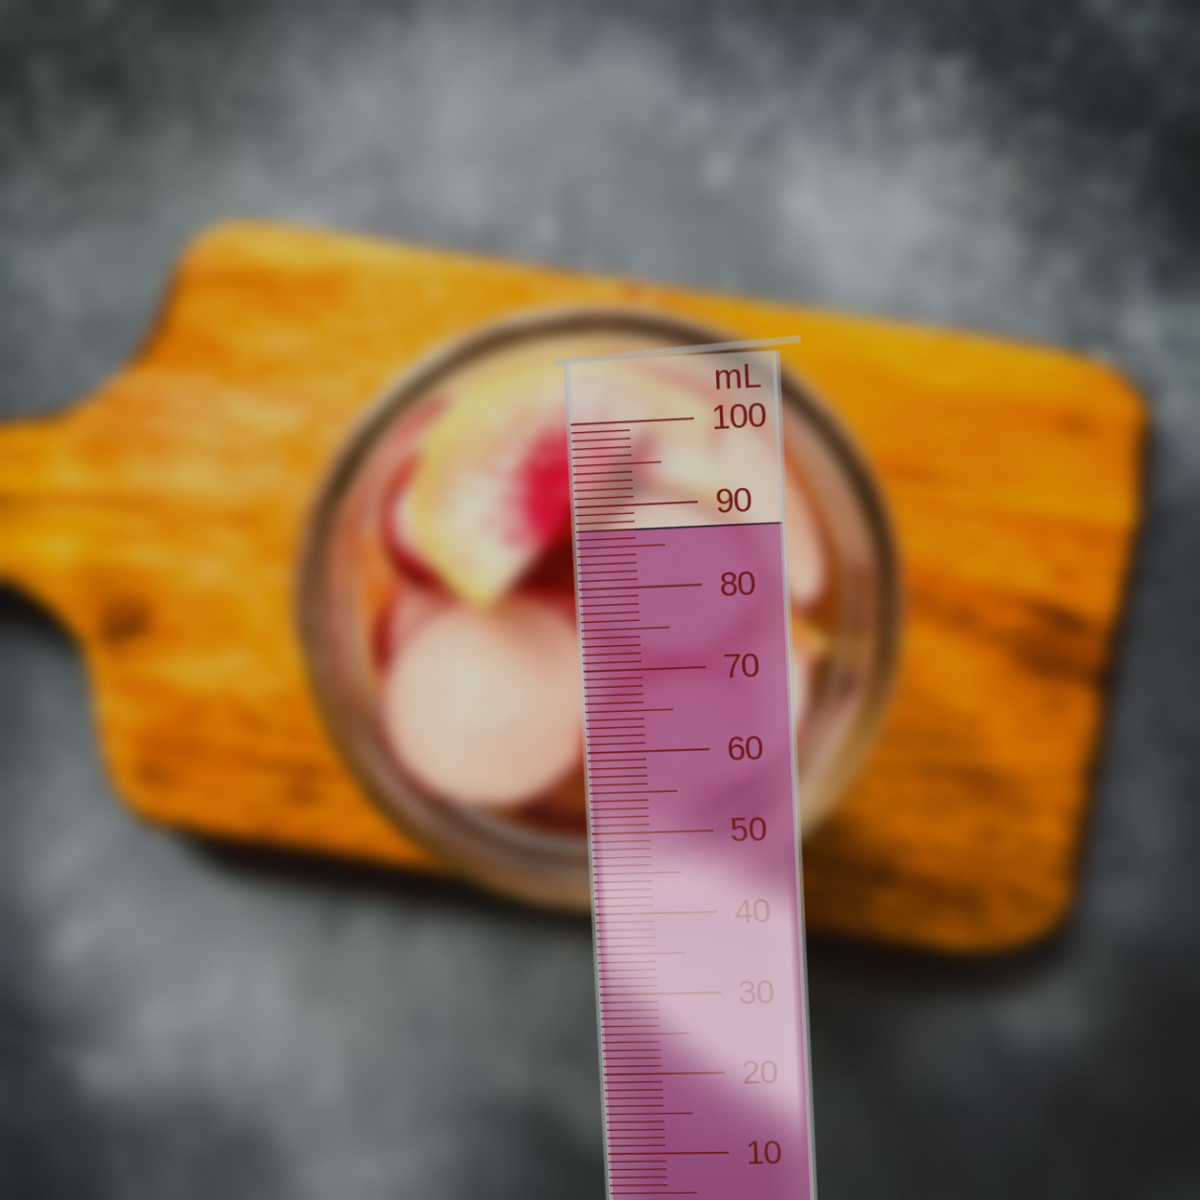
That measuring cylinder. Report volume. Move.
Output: 87 mL
